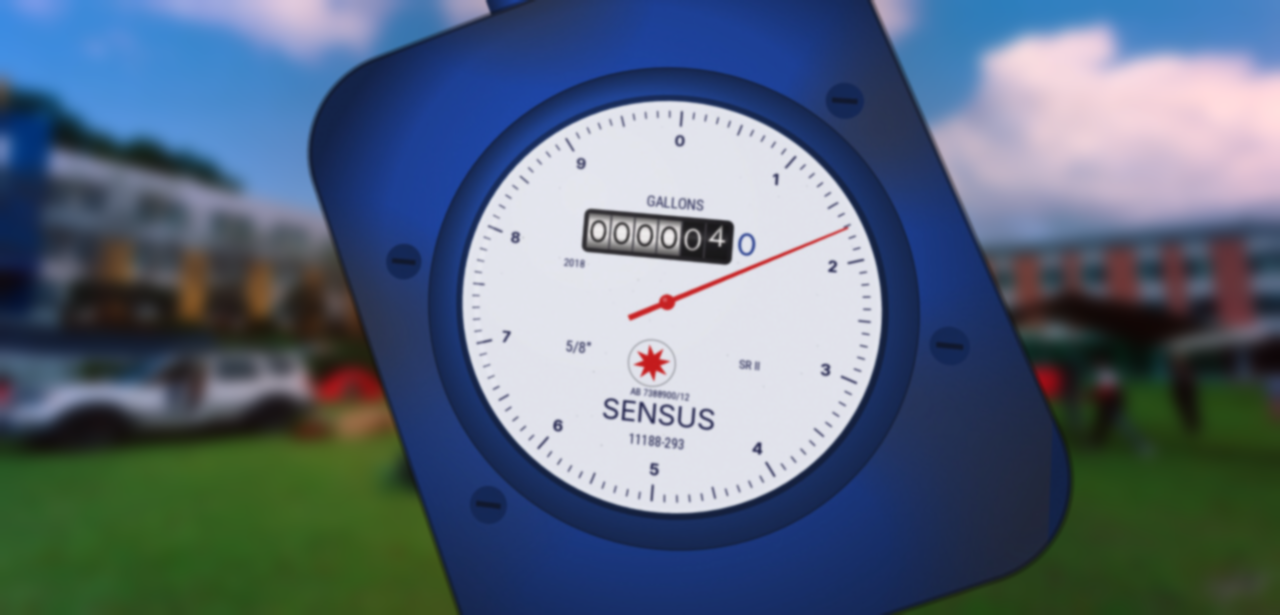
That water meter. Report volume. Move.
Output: 41.7 gal
